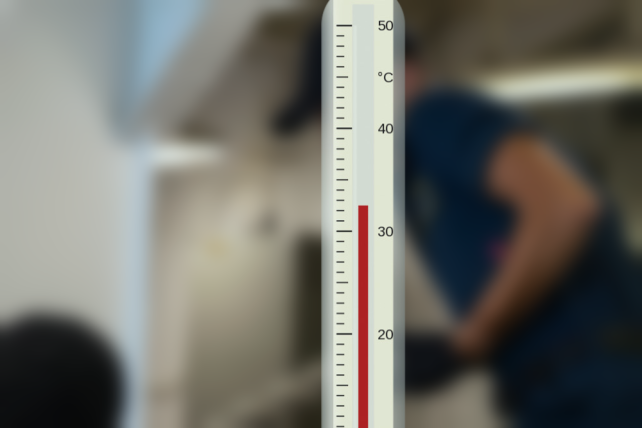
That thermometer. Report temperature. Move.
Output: 32.5 °C
